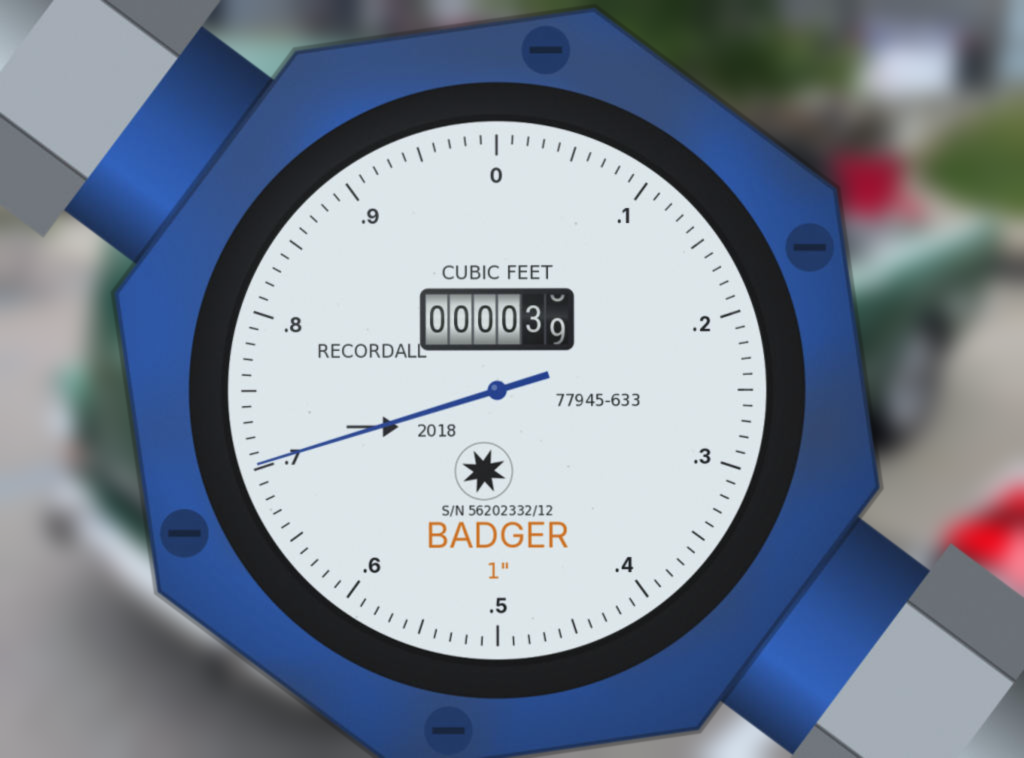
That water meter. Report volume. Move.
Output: 38.70 ft³
